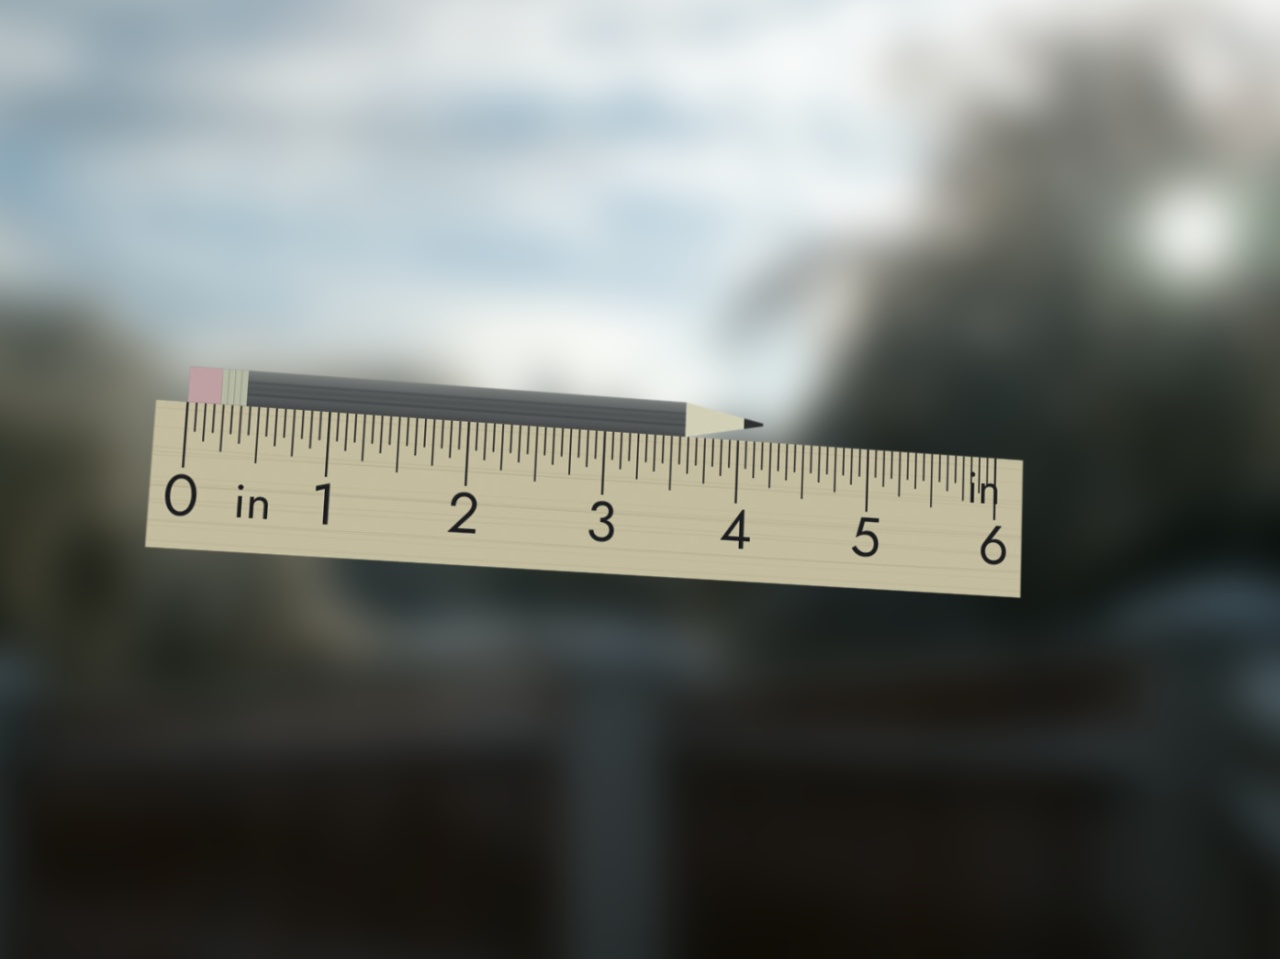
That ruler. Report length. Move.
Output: 4.1875 in
